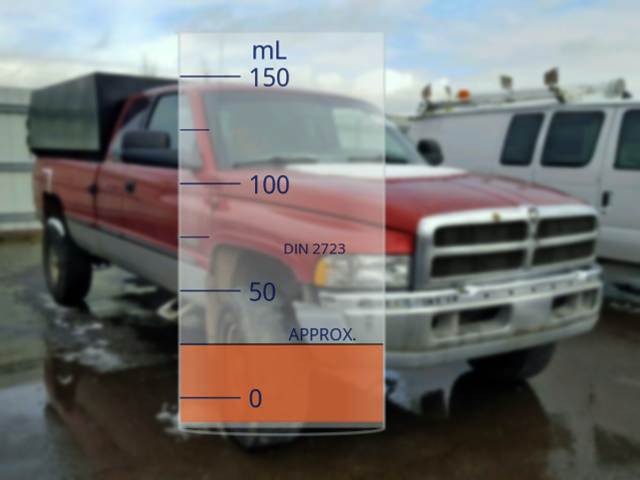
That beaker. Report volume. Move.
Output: 25 mL
